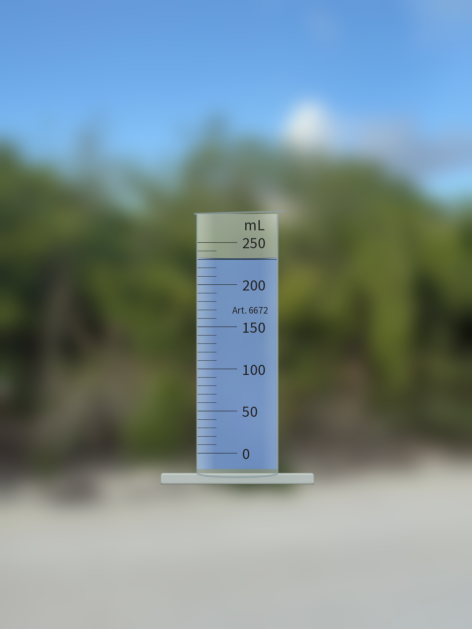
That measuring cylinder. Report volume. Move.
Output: 230 mL
